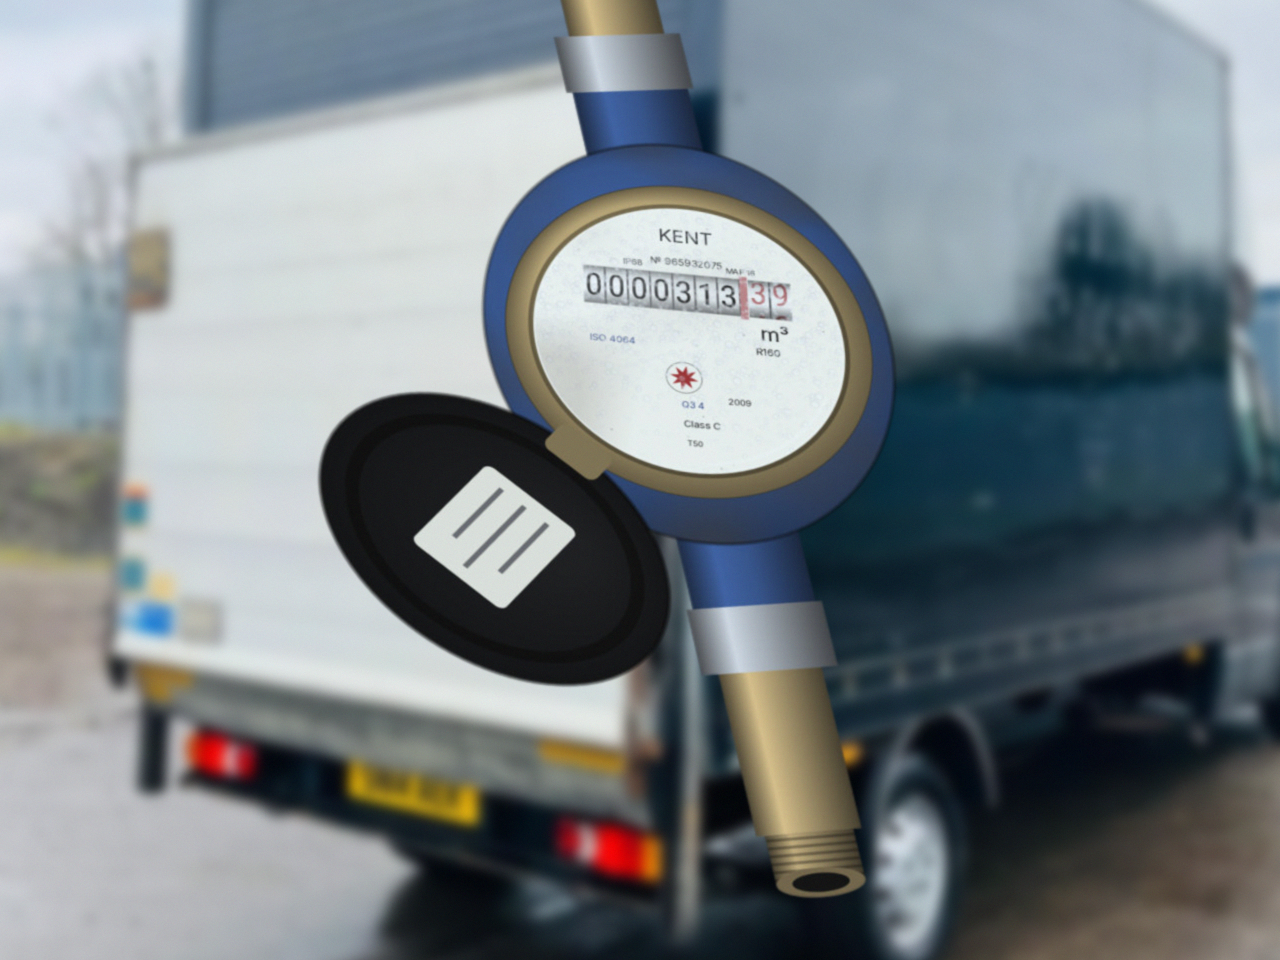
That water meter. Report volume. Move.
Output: 313.39 m³
